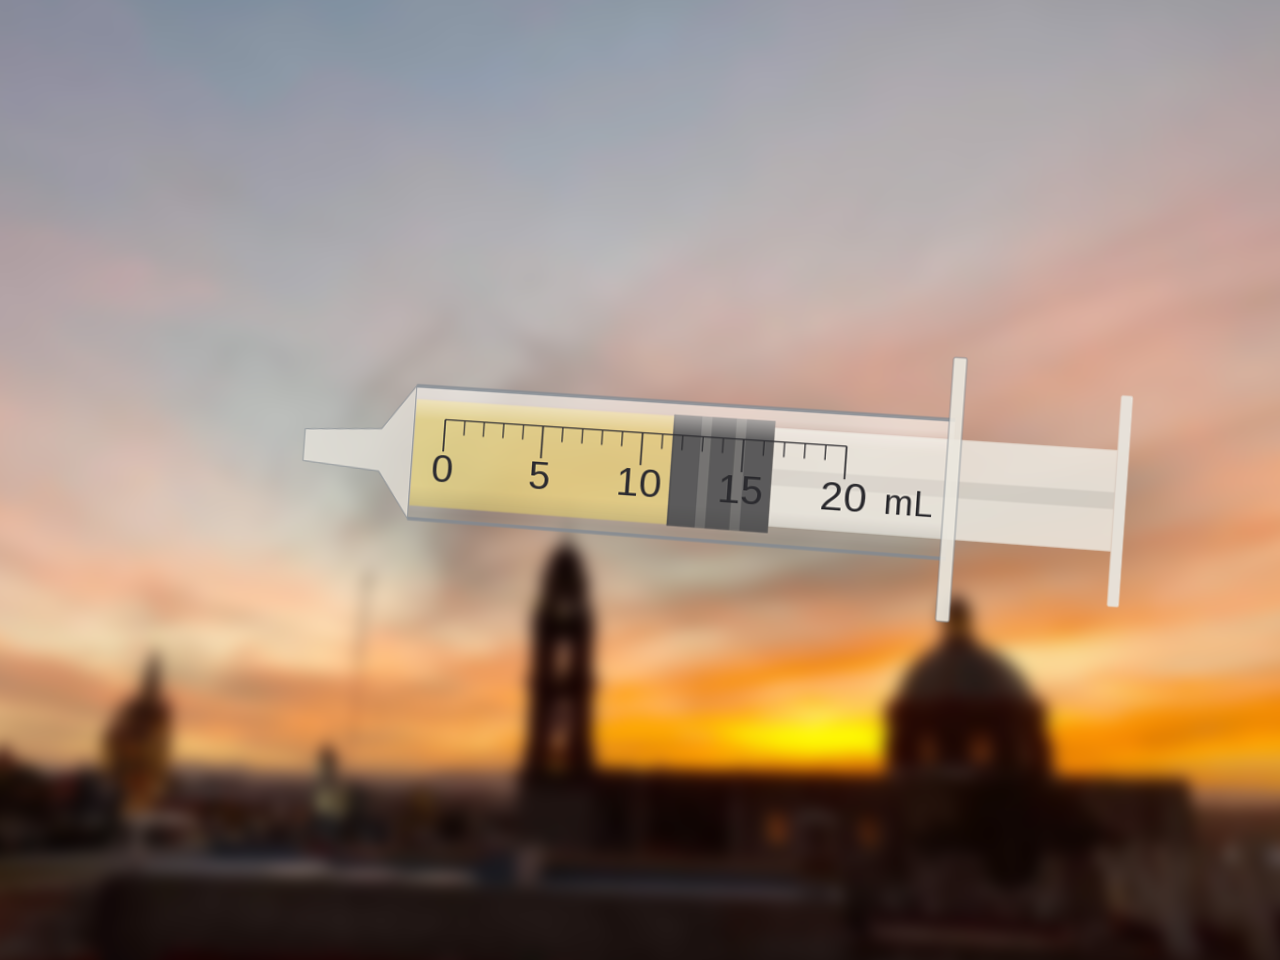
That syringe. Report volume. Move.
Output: 11.5 mL
